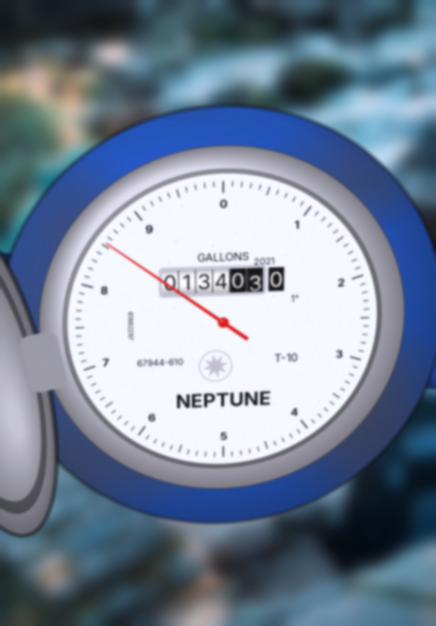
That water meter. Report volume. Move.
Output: 134028.5 gal
